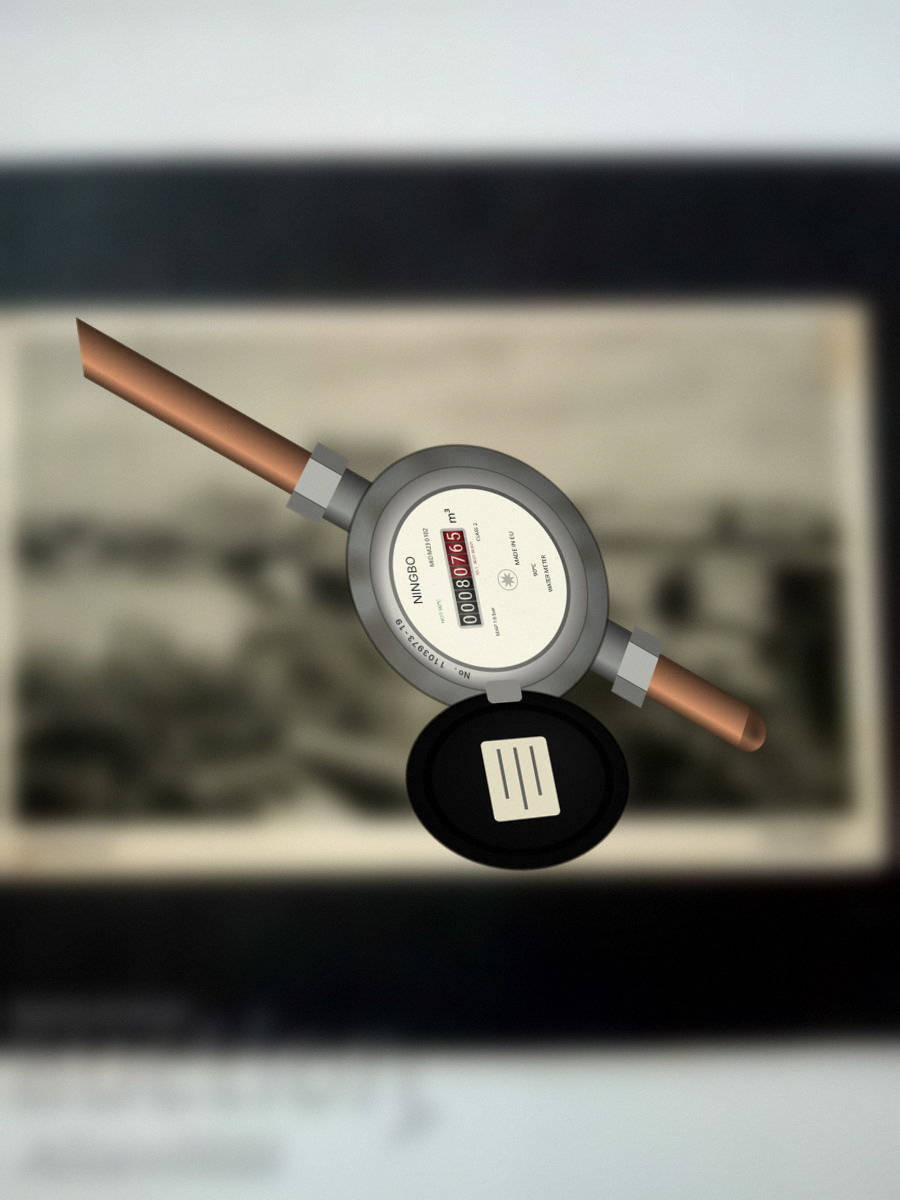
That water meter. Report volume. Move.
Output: 8.0765 m³
